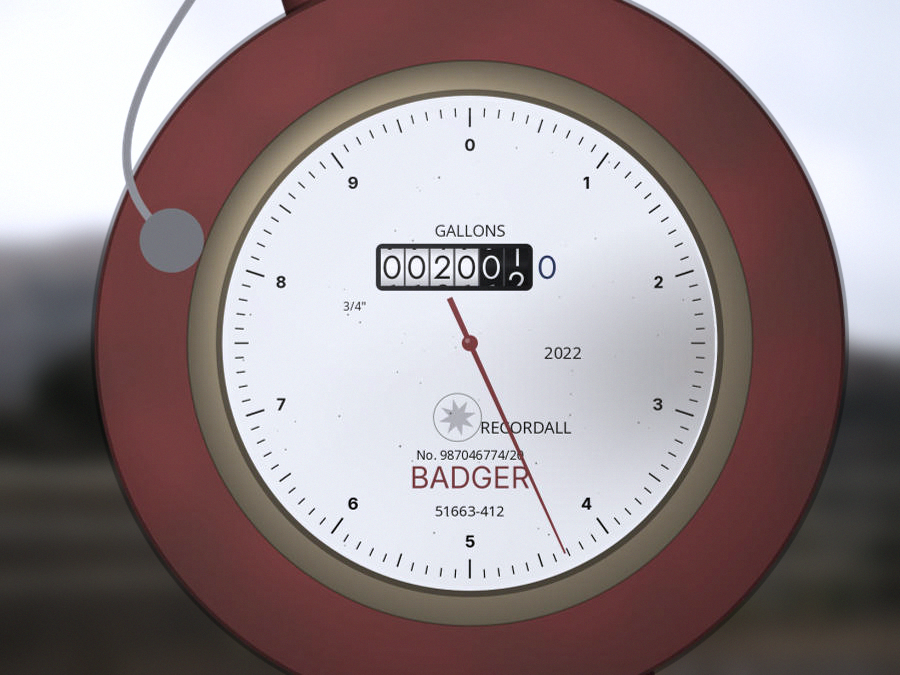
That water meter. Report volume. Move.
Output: 20014.3 gal
